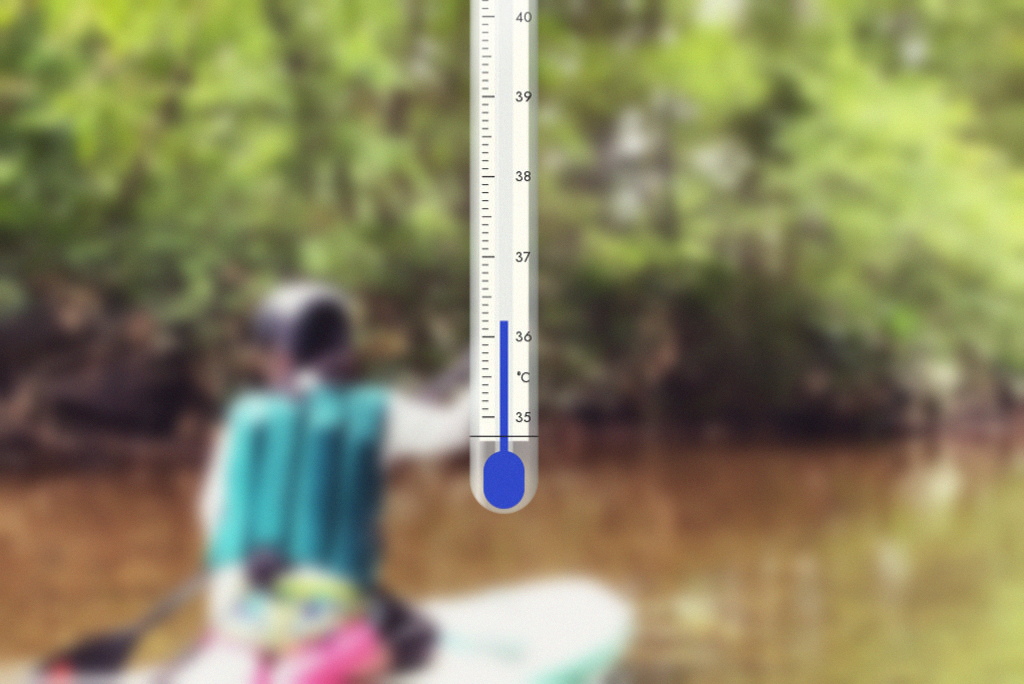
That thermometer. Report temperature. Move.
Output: 36.2 °C
